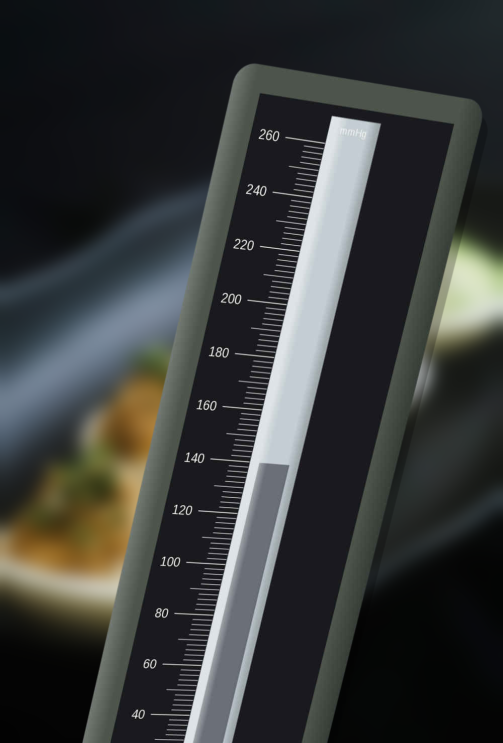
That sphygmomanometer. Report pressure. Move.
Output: 140 mmHg
